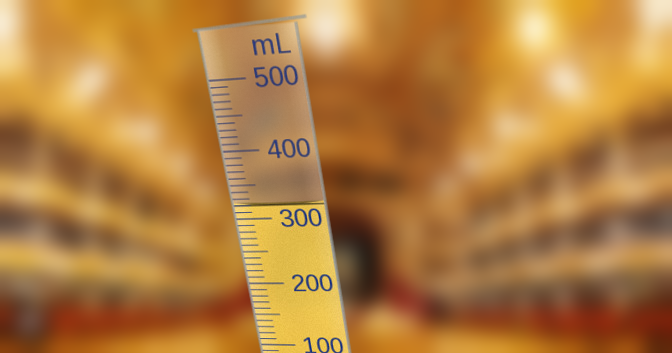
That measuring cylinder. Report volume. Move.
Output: 320 mL
